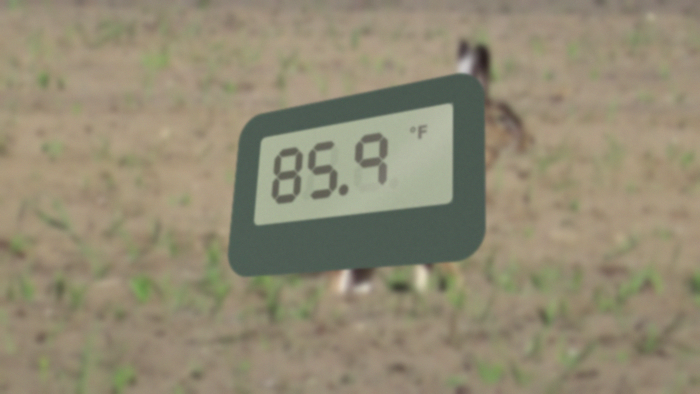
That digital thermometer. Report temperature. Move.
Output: 85.9 °F
